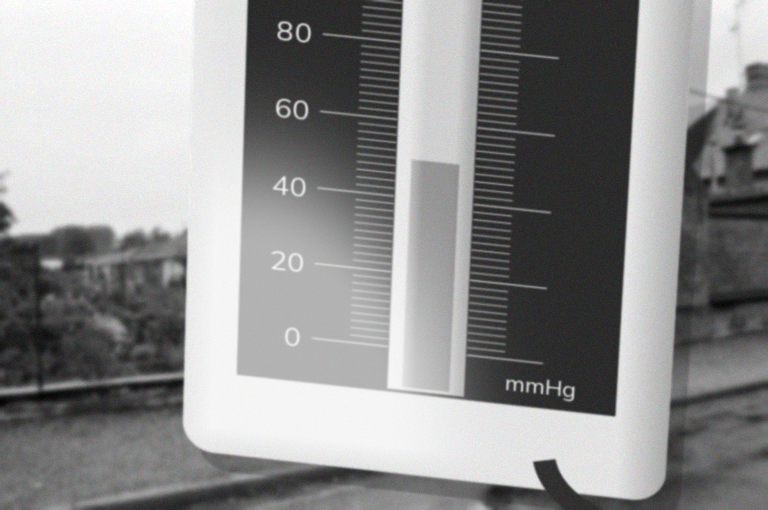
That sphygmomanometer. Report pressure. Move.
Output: 50 mmHg
